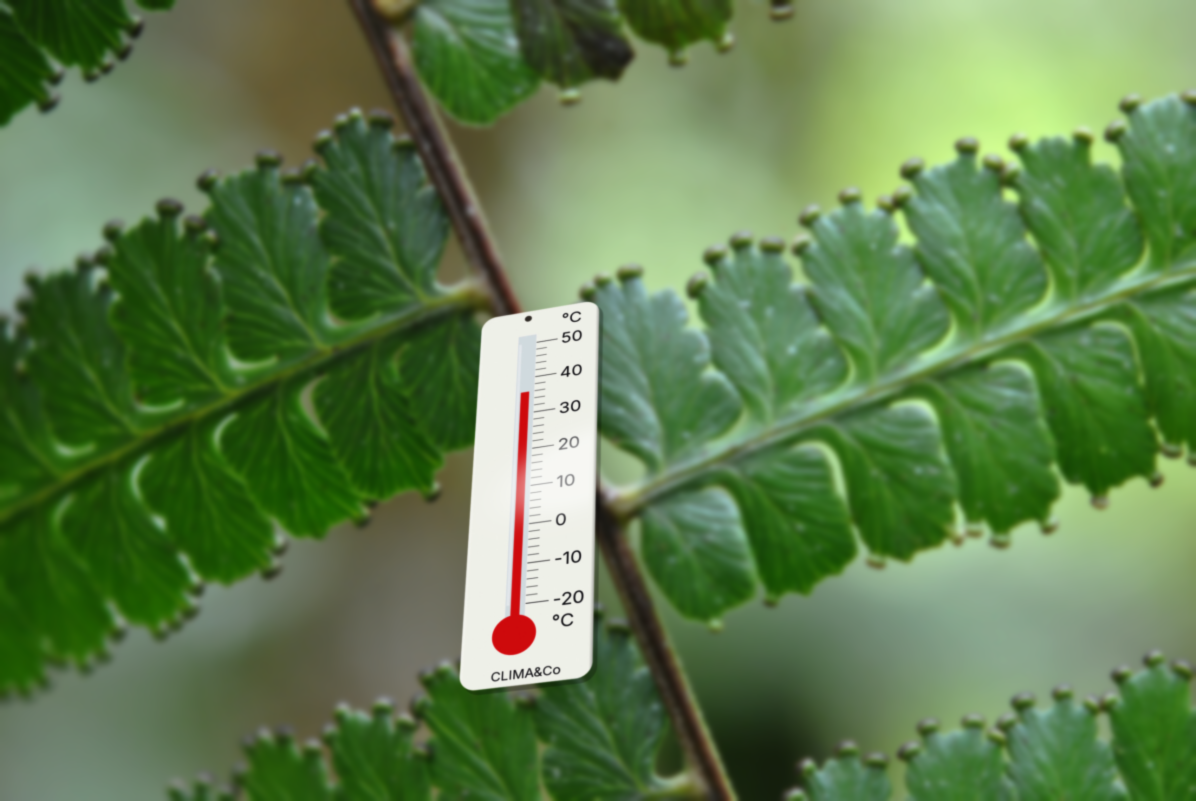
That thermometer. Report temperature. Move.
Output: 36 °C
